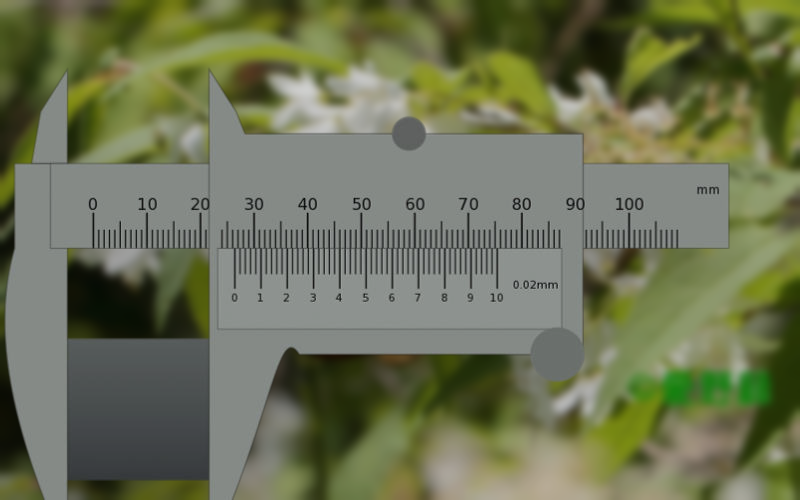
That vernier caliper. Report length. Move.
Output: 26.4 mm
